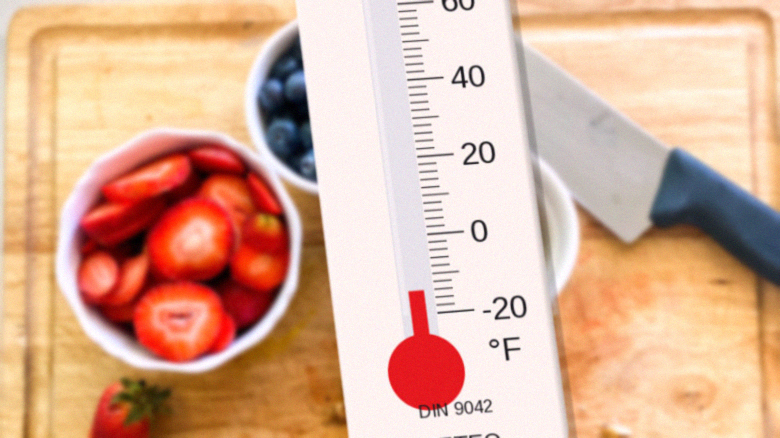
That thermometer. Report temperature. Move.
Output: -14 °F
